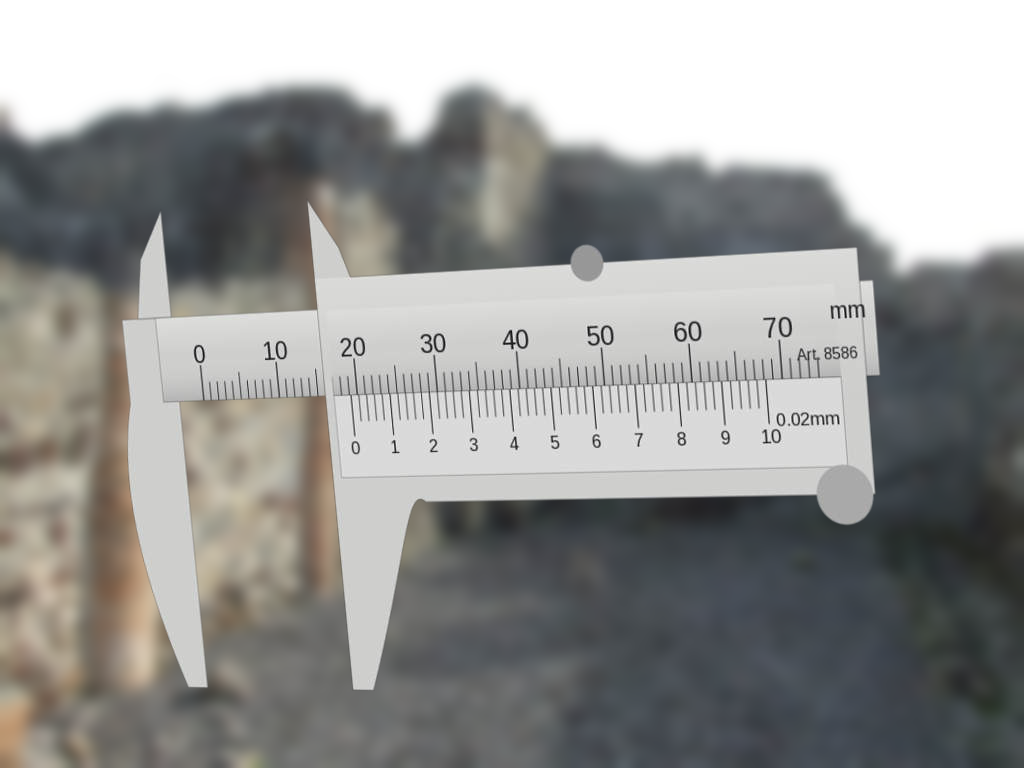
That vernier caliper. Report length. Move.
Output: 19.2 mm
